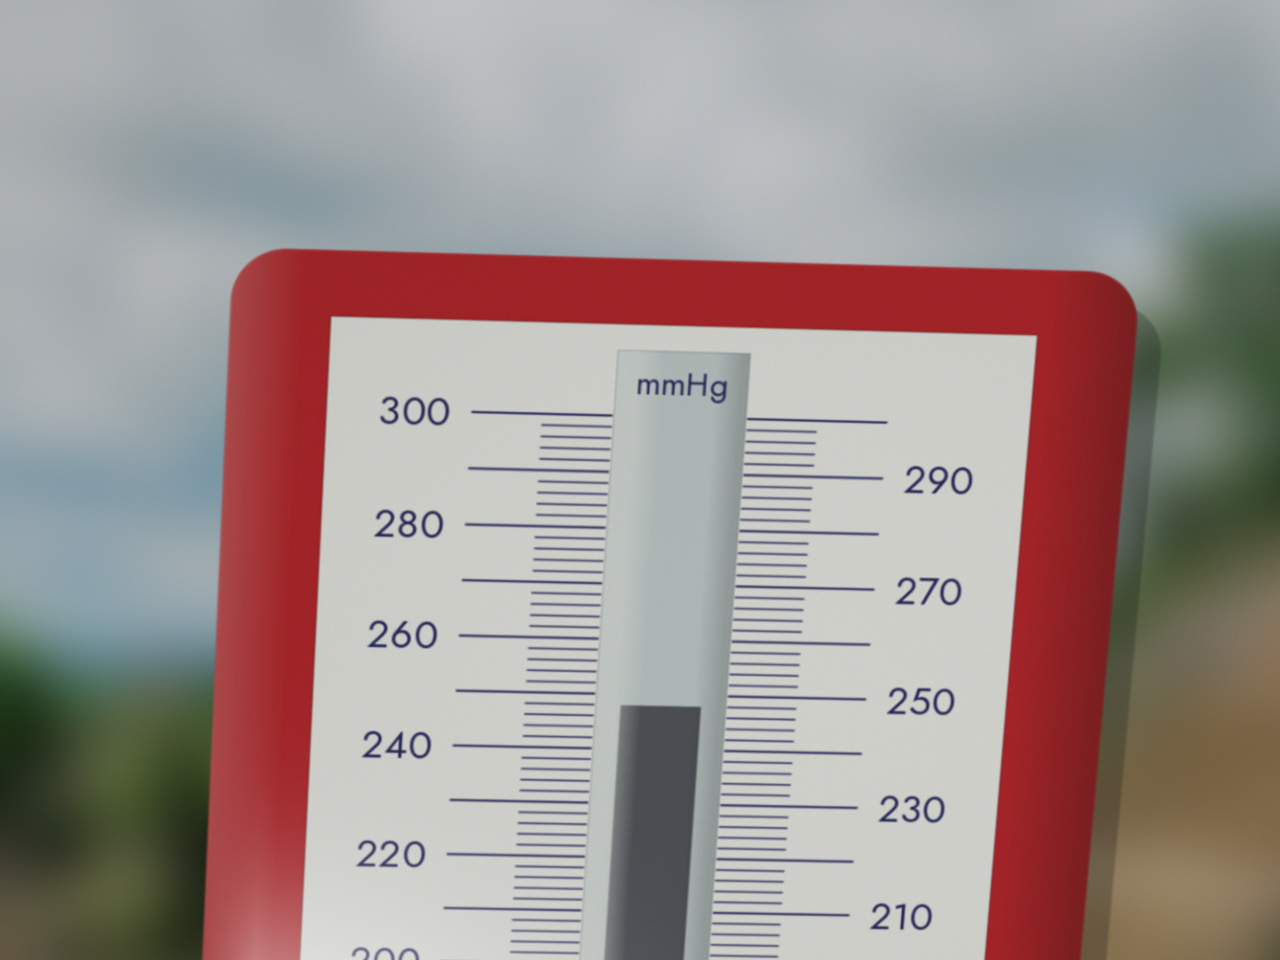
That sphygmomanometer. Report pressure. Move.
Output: 248 mmHg
